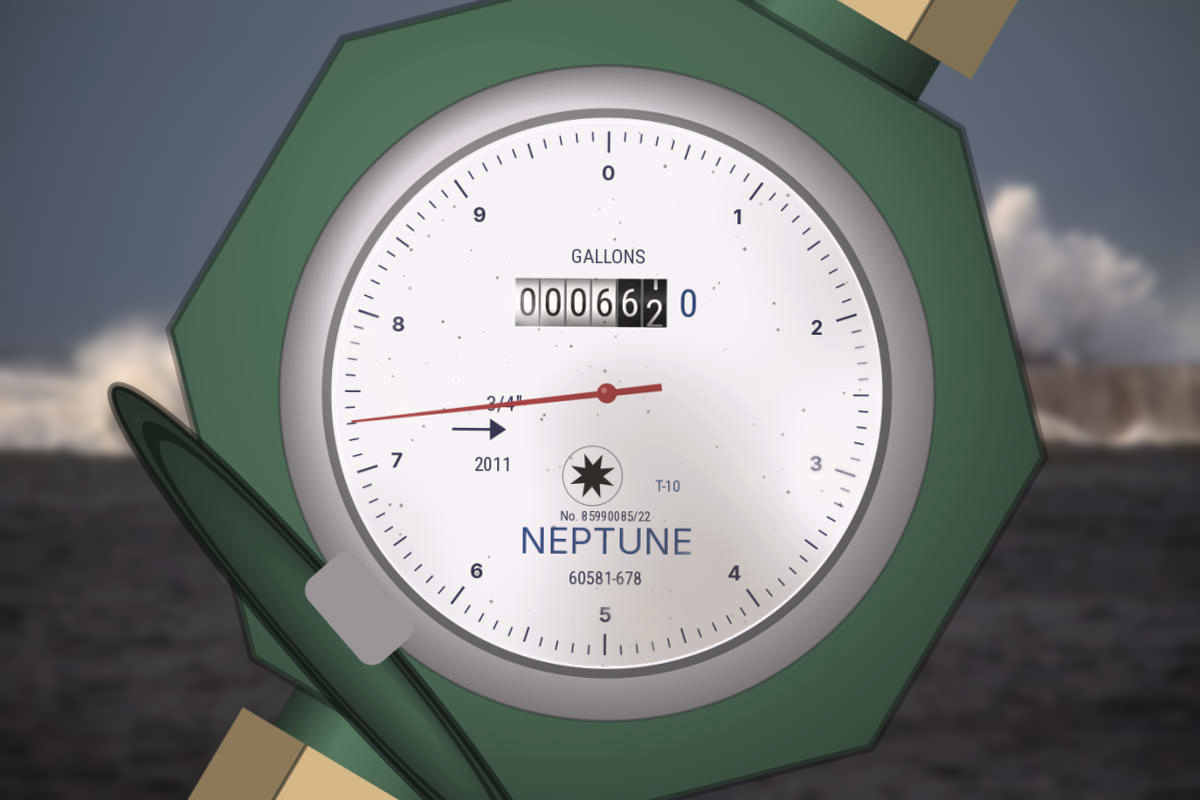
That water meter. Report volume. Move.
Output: 6617.3 gal
